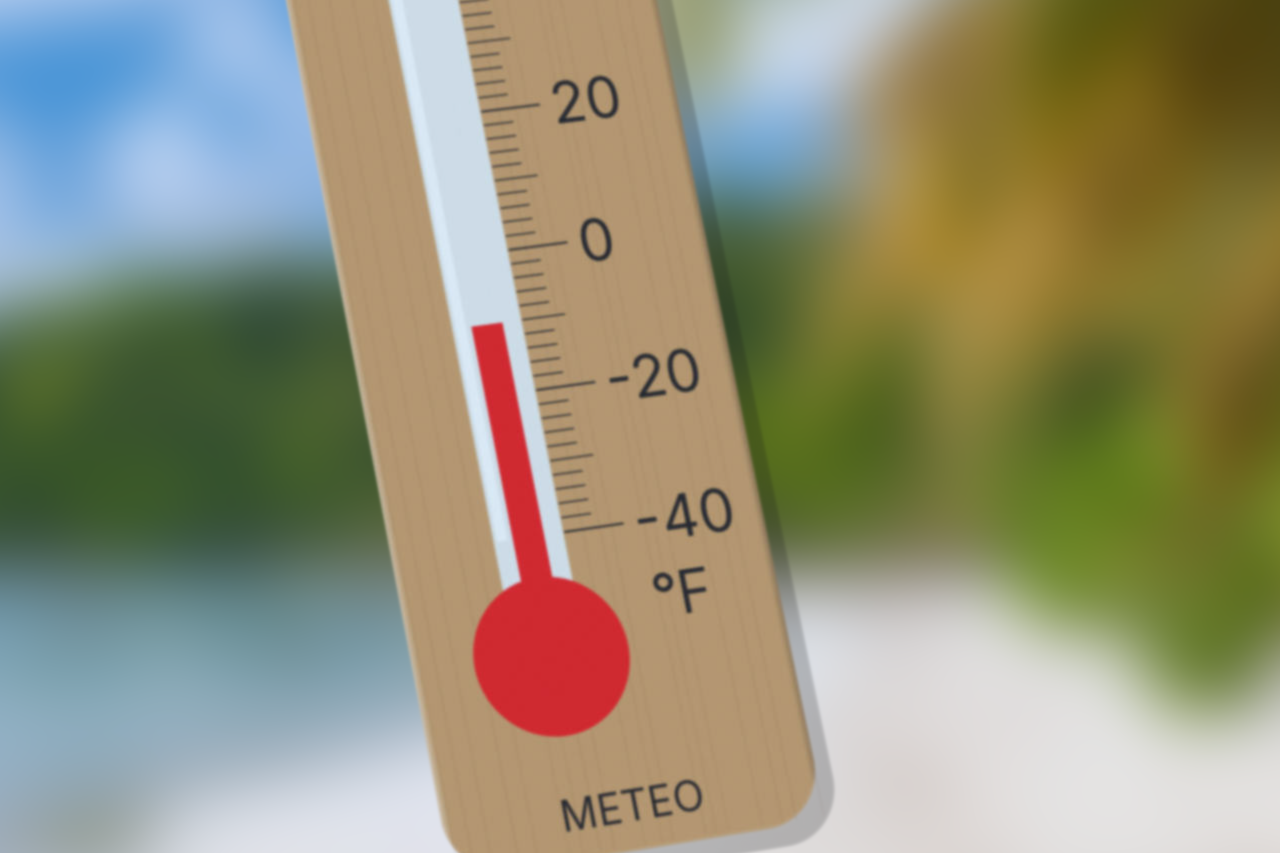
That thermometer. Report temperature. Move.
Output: -10 °F
